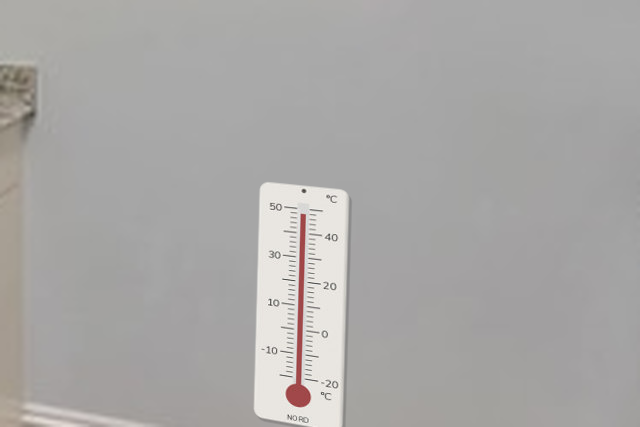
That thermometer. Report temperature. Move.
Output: 48 °C
